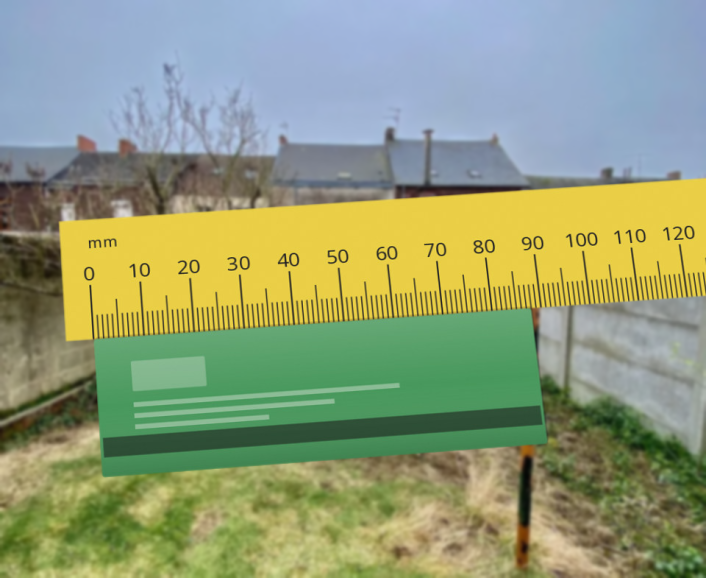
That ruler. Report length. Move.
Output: 88 mm
